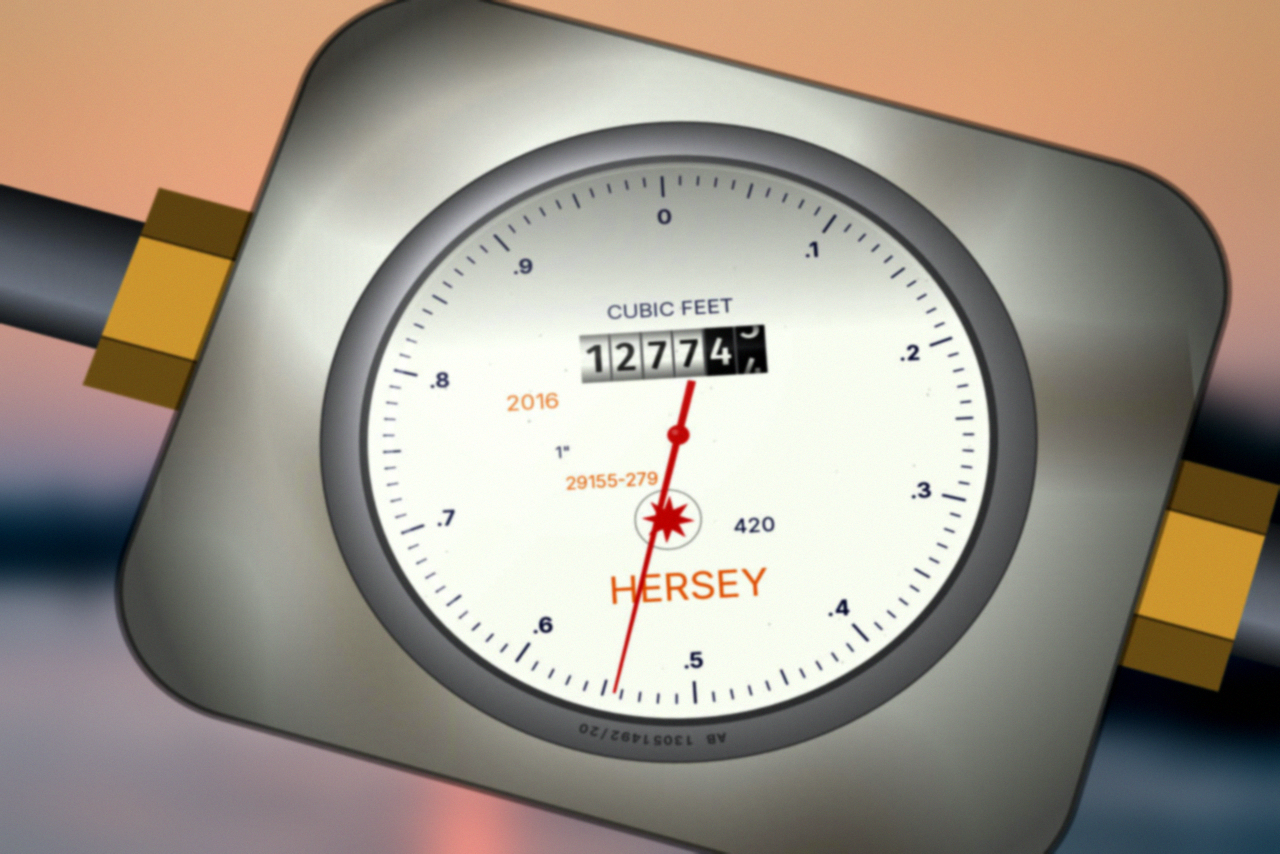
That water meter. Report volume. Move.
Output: 127743.54 ft³
